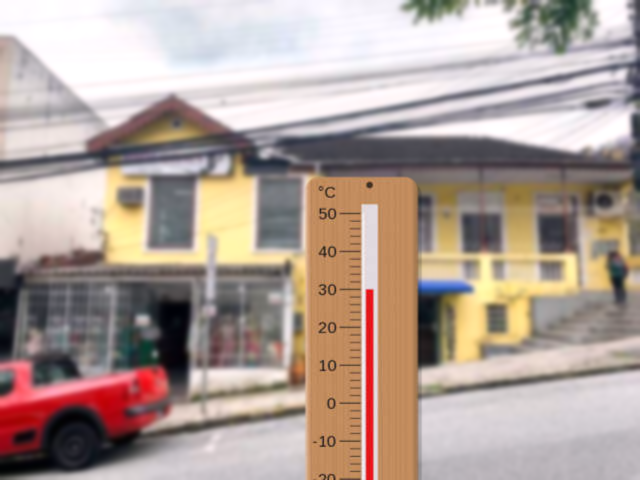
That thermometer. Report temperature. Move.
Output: 30 °C
